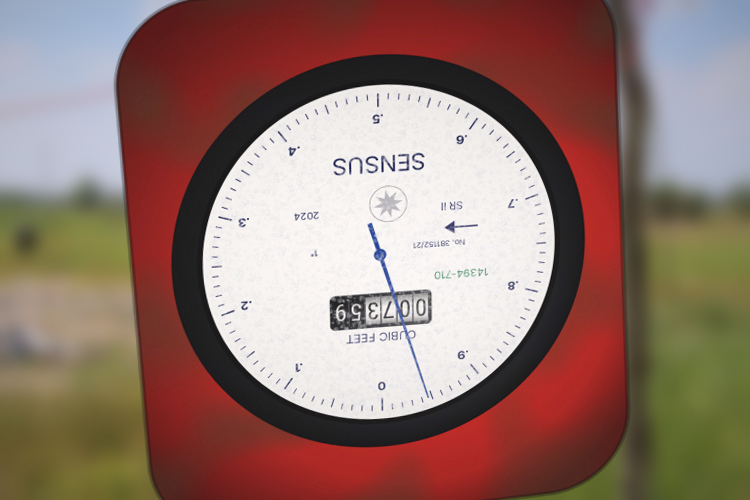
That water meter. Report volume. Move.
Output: 7358.95 ft³
